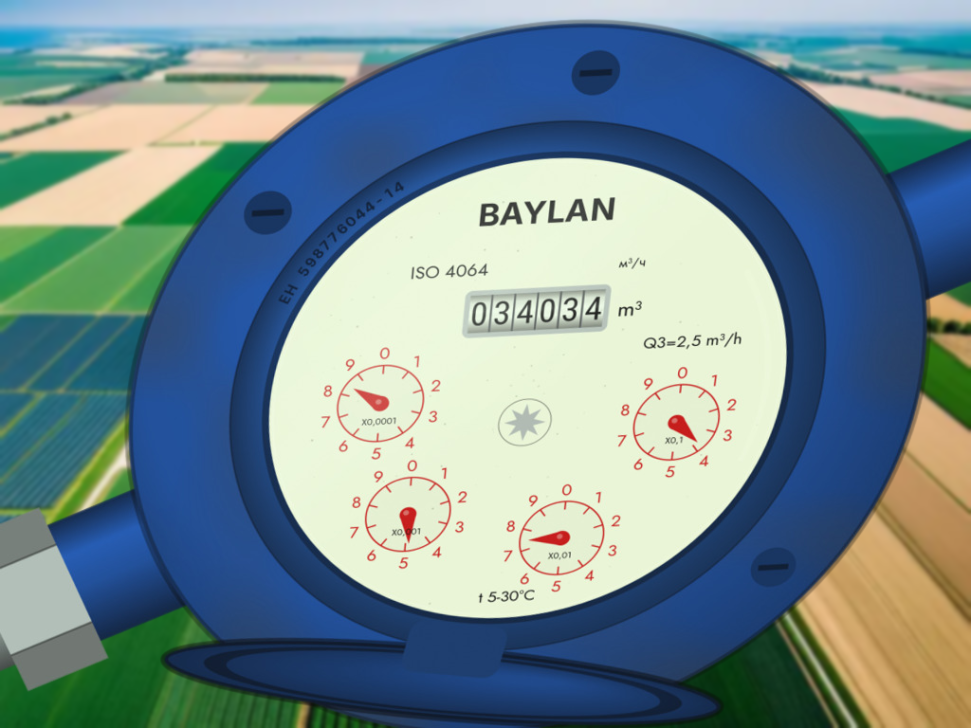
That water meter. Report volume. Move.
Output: 34034.3748 m³
